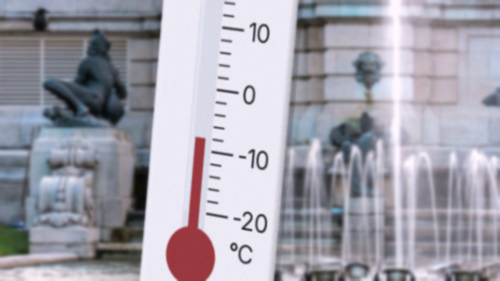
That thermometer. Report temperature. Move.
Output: -8 °C
